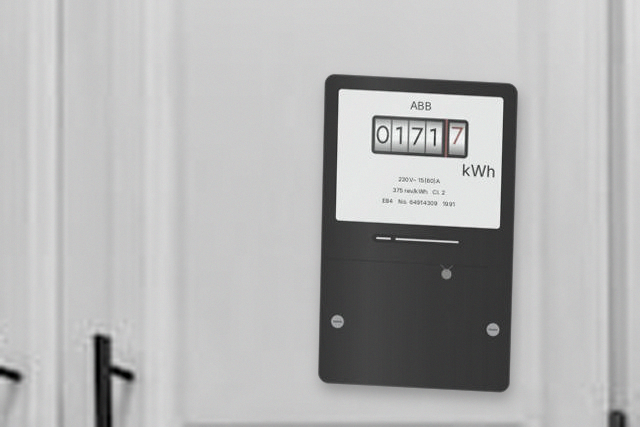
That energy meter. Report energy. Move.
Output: 171.7 kWh
